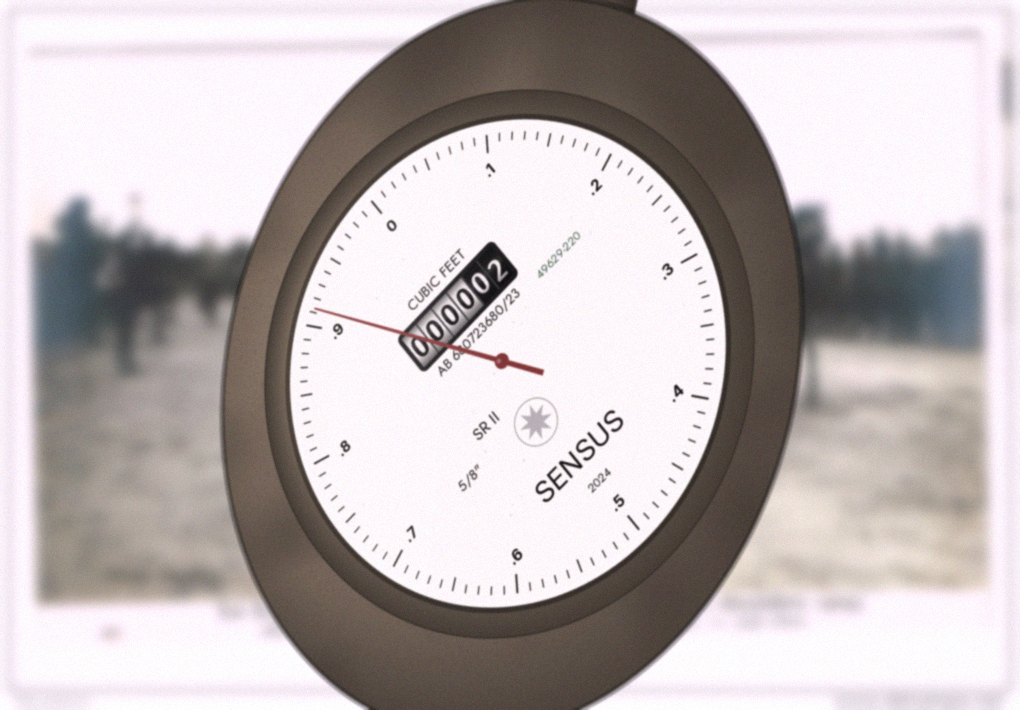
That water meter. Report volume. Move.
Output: 1.91 ft³
